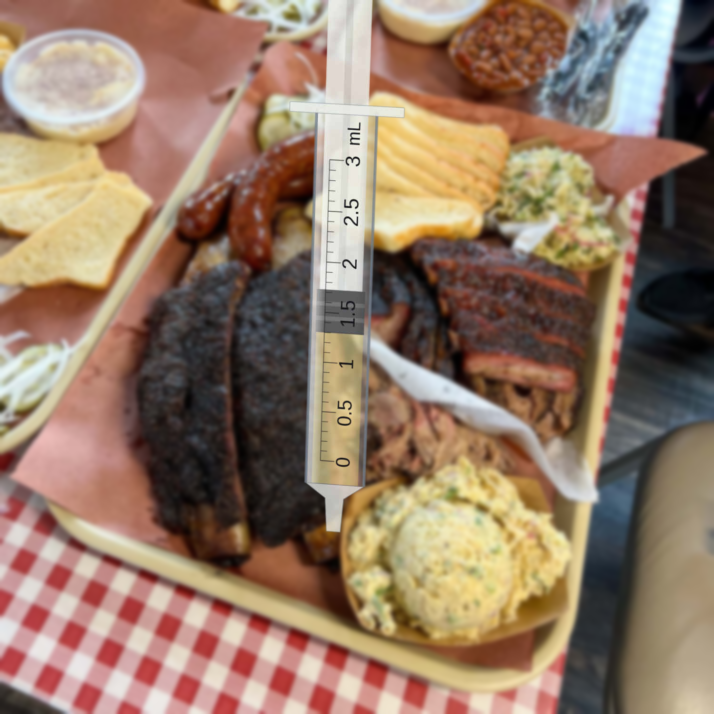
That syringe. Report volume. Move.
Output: 1.3 mL
